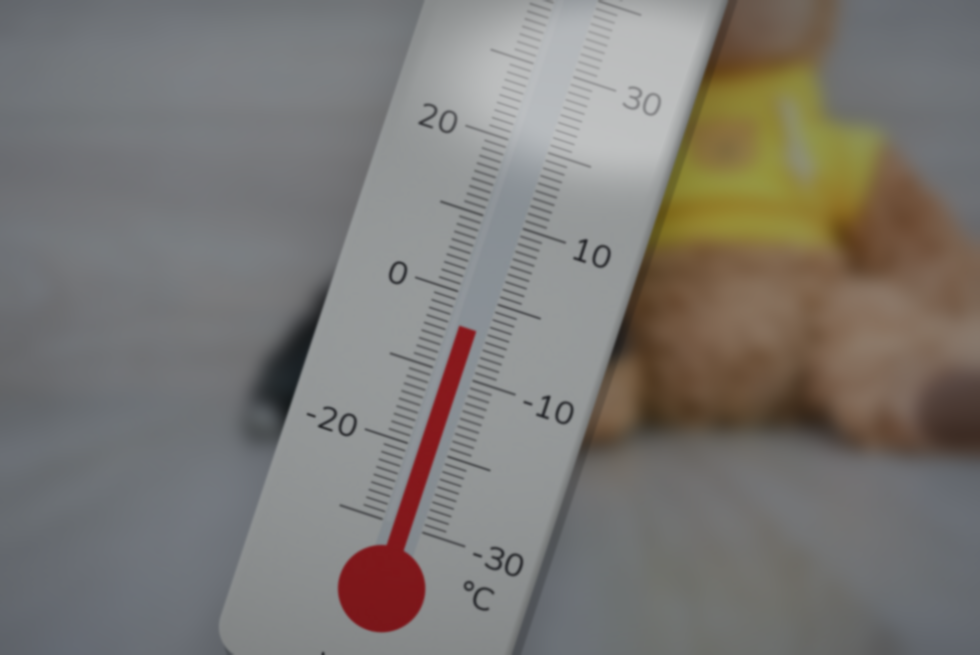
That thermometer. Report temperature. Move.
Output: -4 °C
